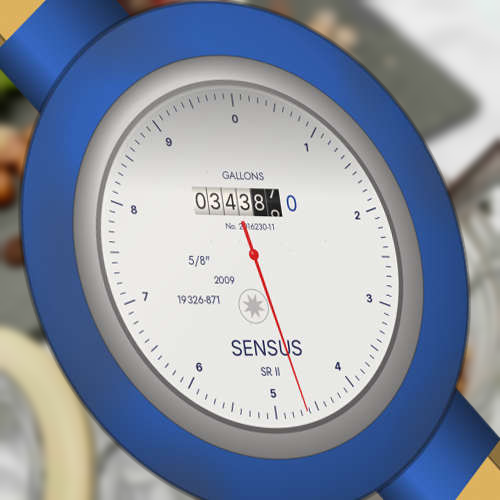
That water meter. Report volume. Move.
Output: 343874.6 gal
